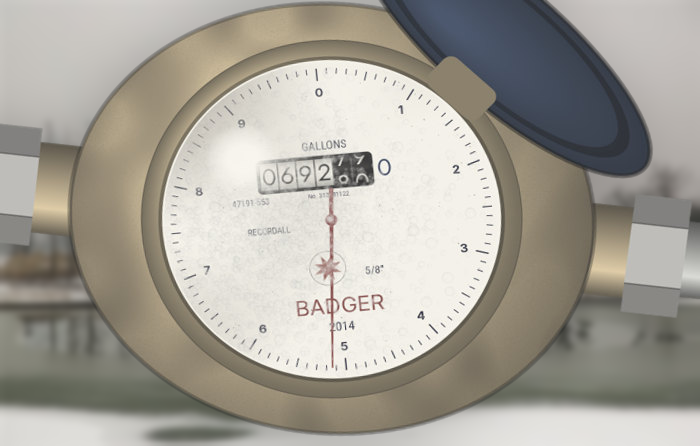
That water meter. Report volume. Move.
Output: 692795.1 gal
